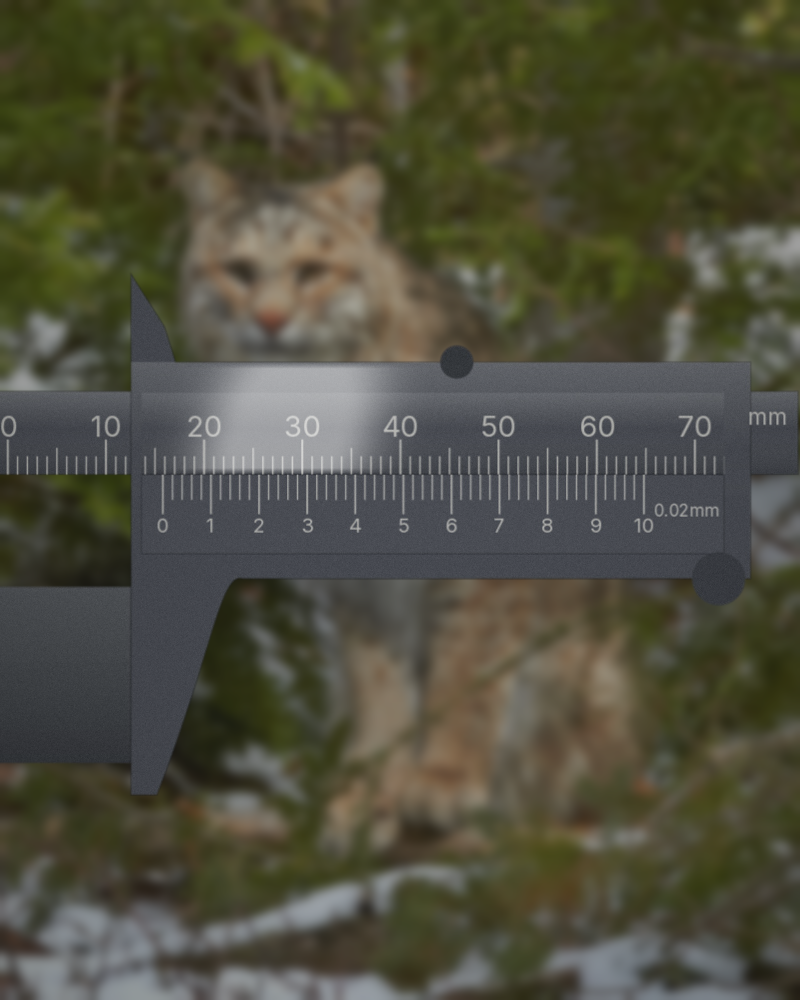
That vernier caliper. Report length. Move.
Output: 15.8 mm
